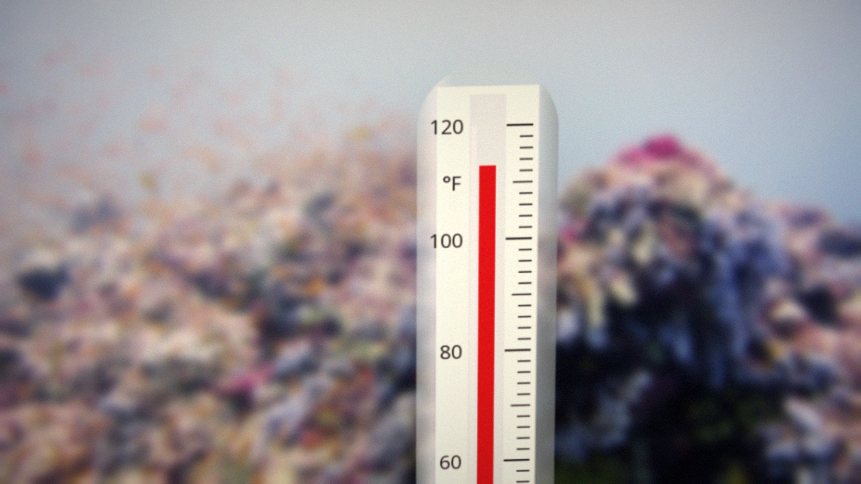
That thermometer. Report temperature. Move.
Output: 113 °F
